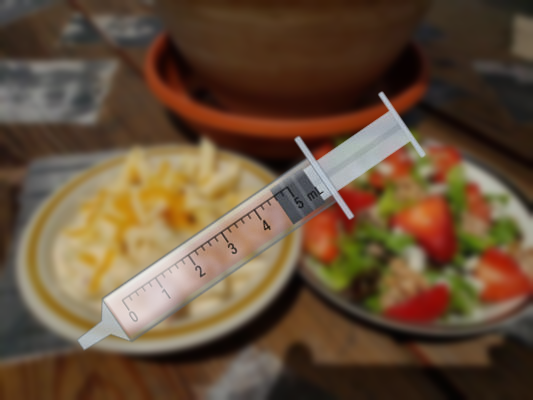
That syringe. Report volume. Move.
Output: 4.6 mL
